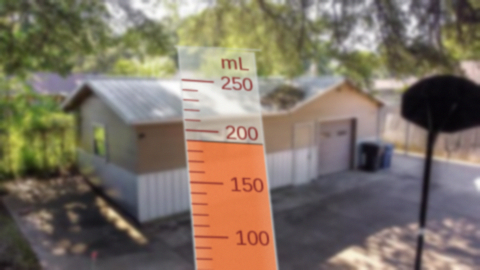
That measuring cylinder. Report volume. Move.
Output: 190 mL
